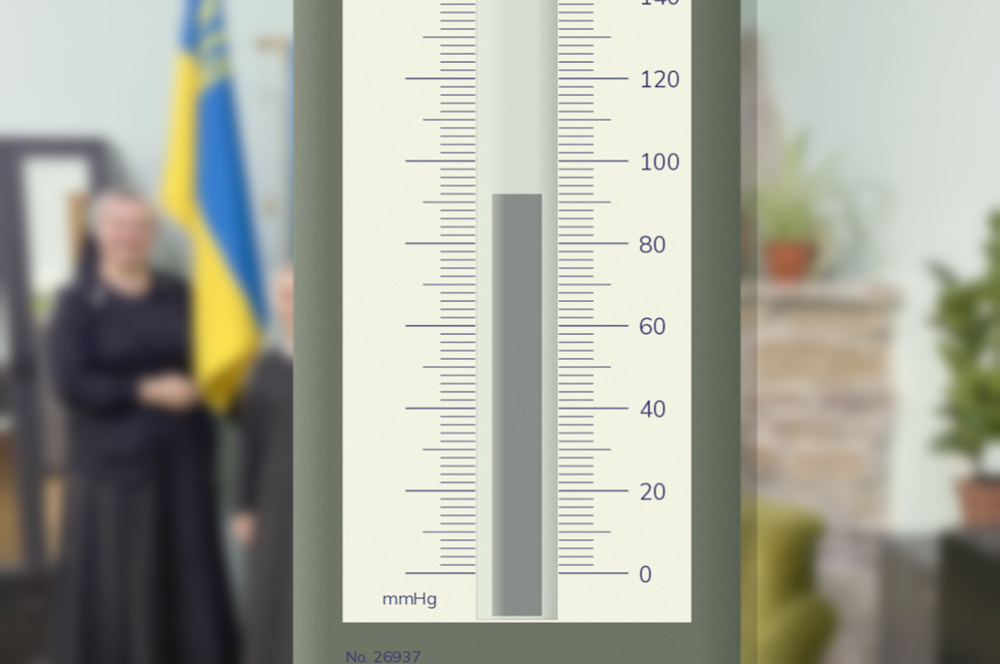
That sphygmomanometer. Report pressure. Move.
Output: 92 mmHg
